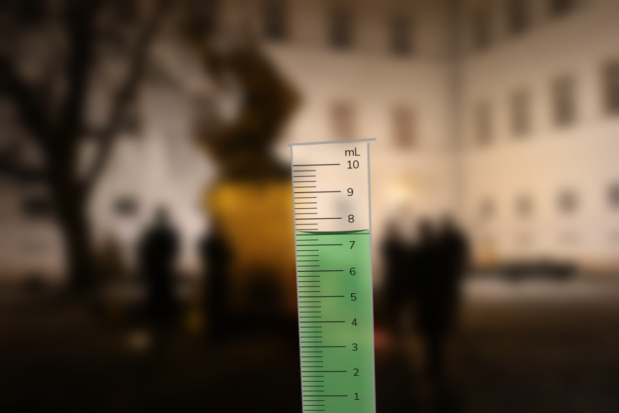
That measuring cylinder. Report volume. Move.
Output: 7.4 mL
